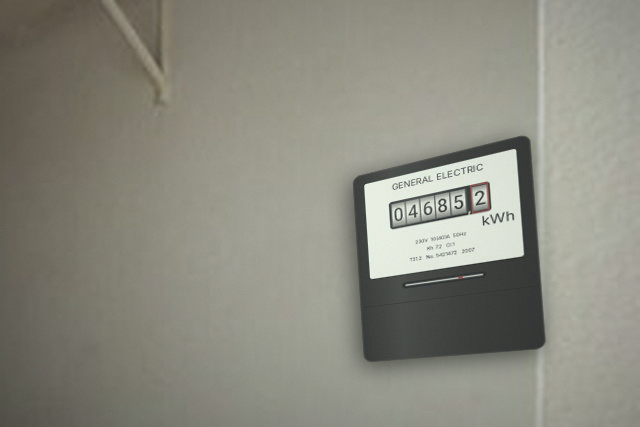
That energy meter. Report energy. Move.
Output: 4685.2 kWh
